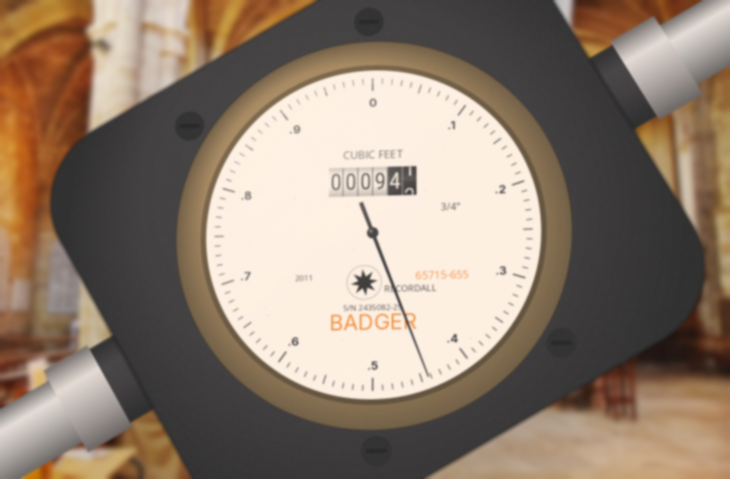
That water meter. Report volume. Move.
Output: 941.44 ft³
